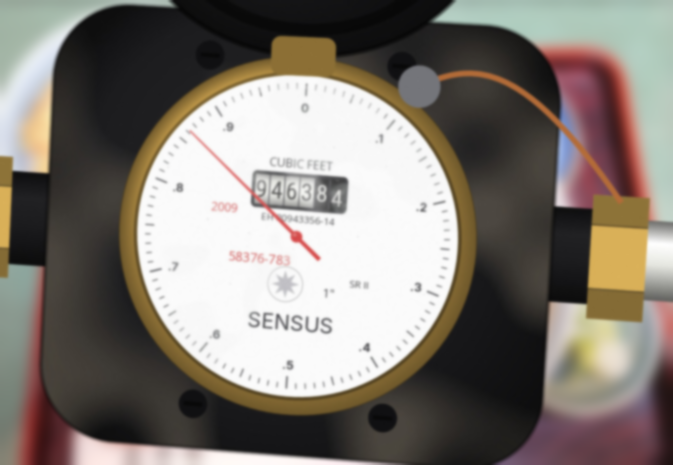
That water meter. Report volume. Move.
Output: 946383.86 ft³
